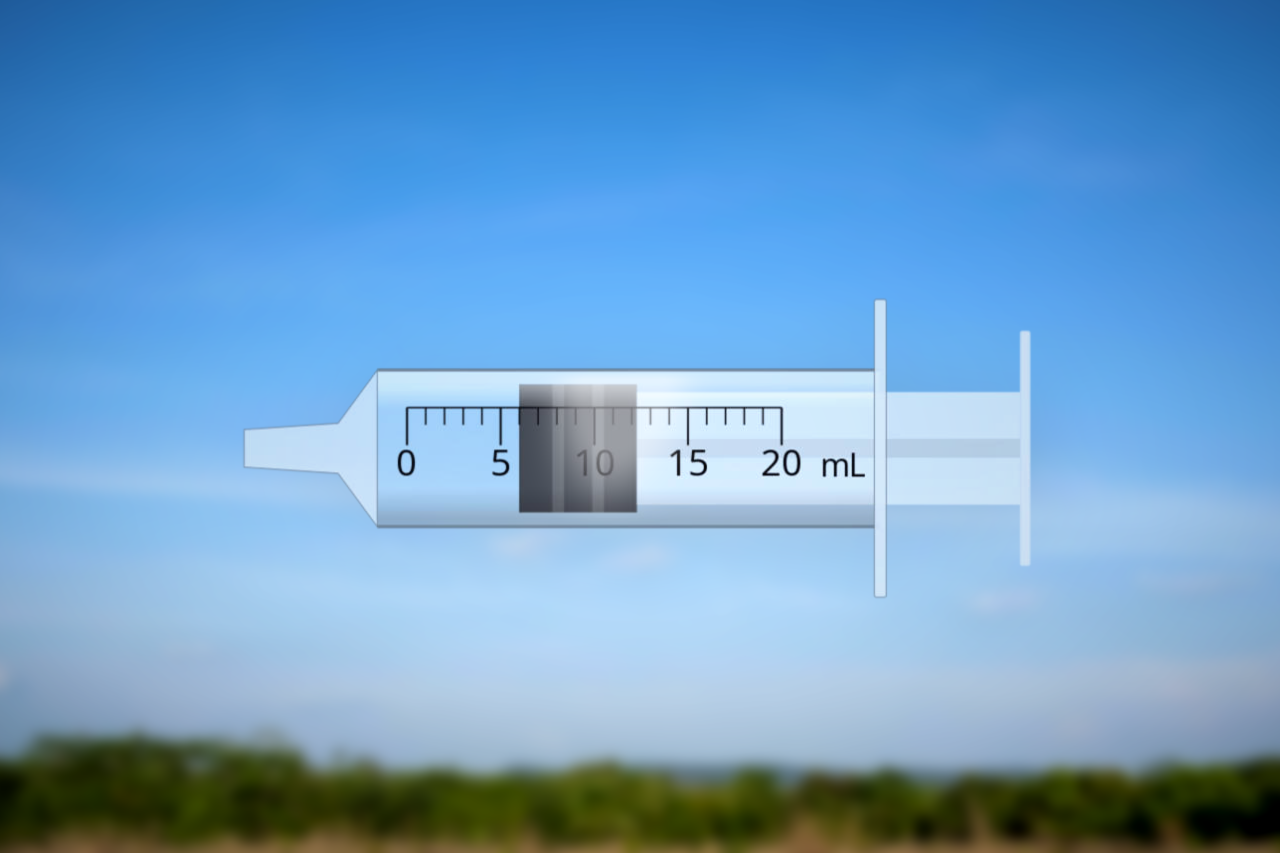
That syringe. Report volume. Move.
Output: 6 mL
